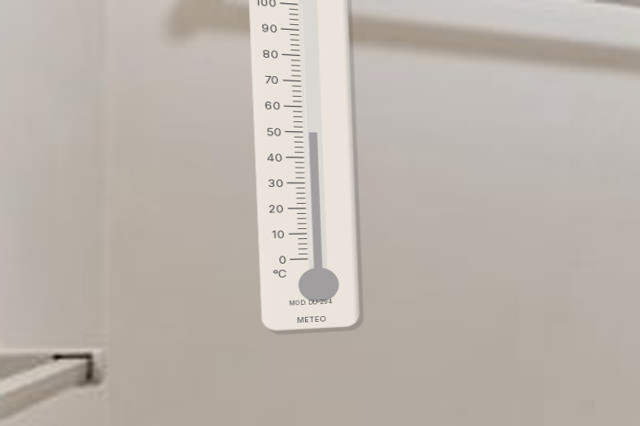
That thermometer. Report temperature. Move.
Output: 50 °C
